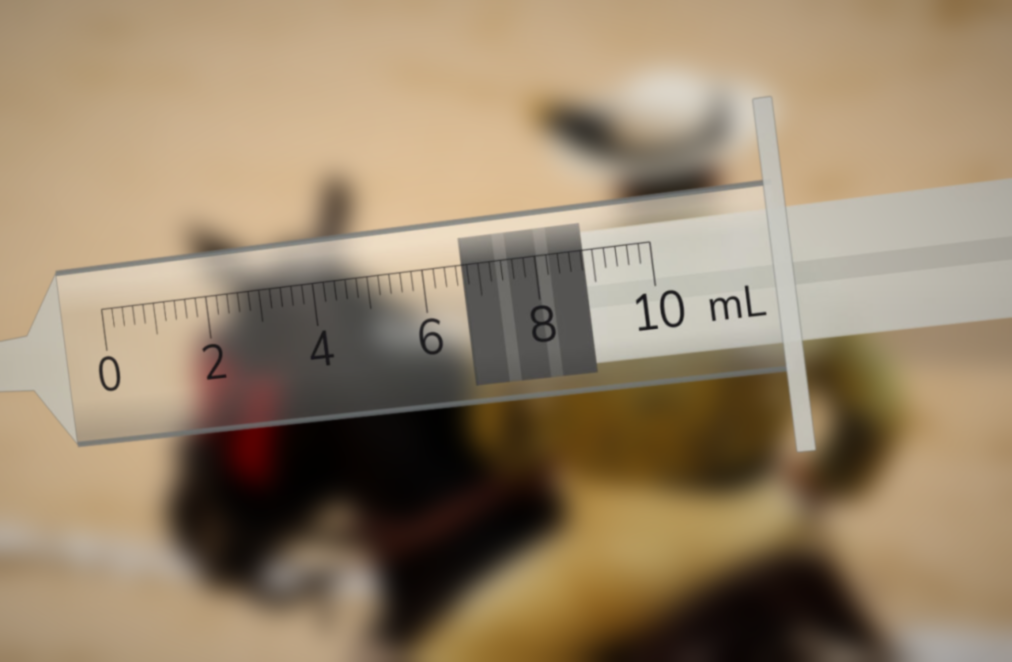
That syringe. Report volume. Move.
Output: 6.7 mL
